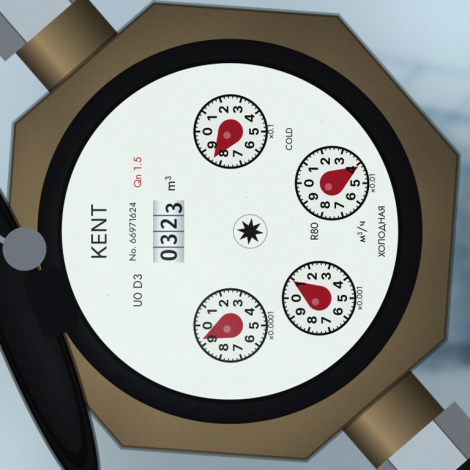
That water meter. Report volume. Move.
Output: 322.8409 m³
